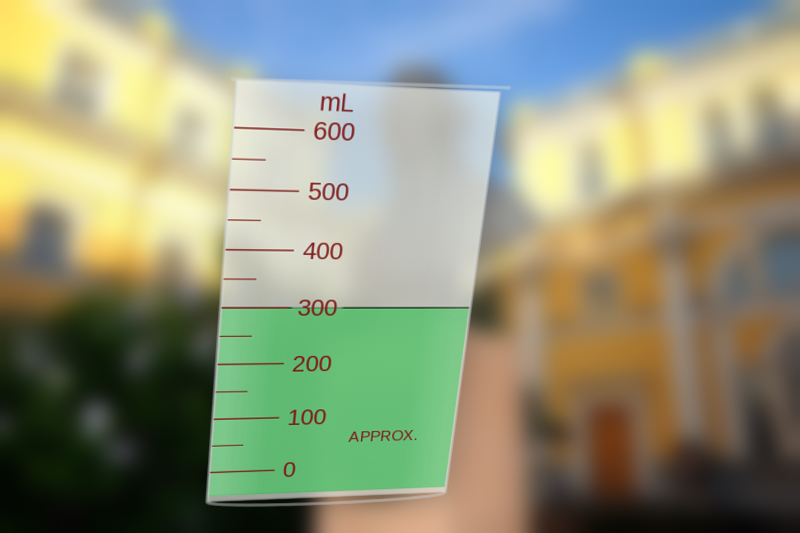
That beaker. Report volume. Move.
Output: 300 mL
